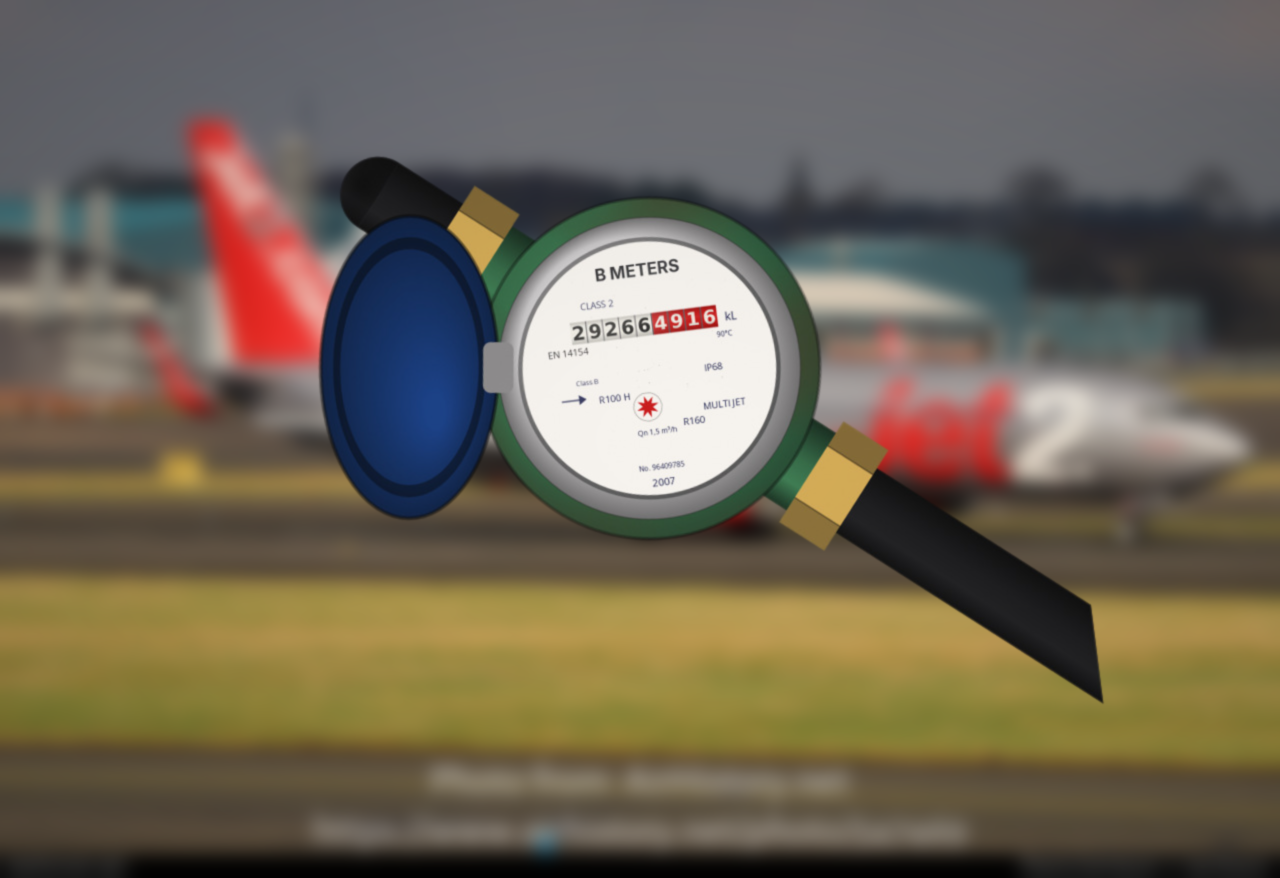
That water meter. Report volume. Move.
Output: 29266.4916 kL
